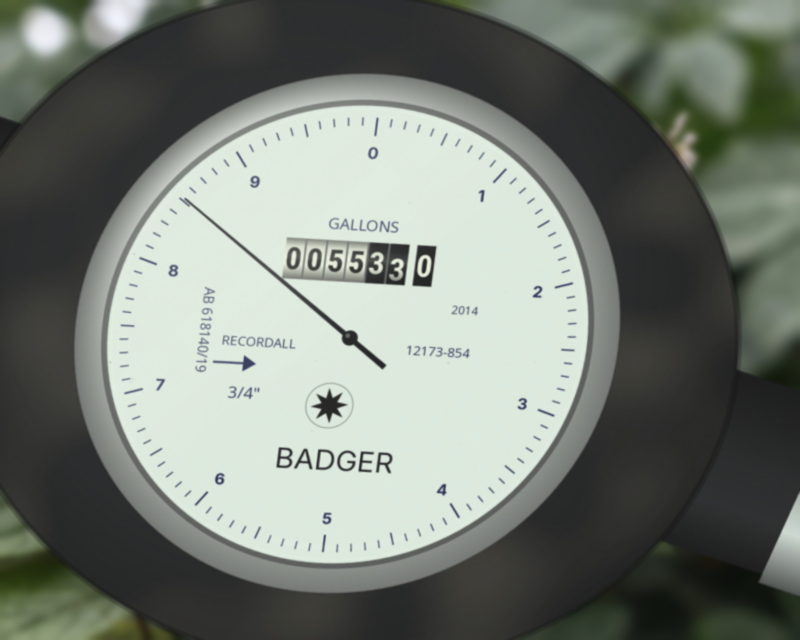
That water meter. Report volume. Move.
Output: 55328.5 gal
